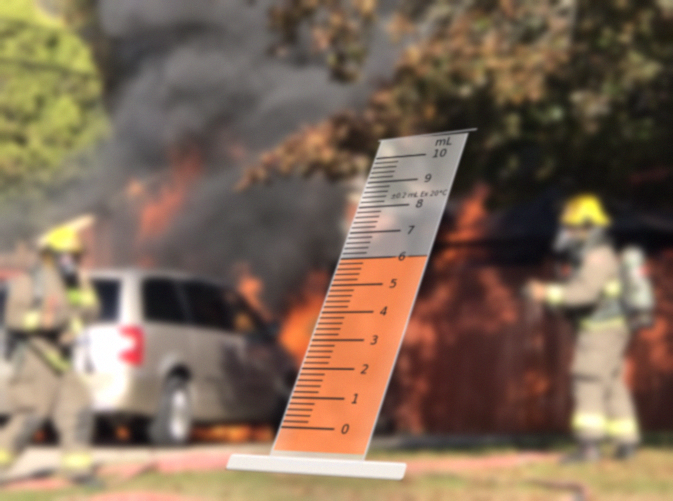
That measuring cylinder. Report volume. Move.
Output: 6 mL
